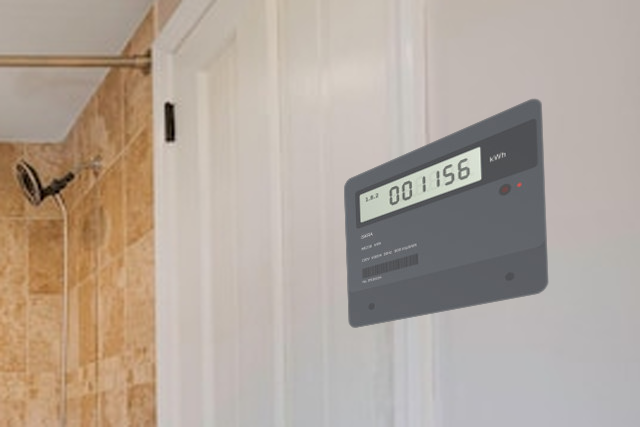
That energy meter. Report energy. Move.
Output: 1156 kWh
